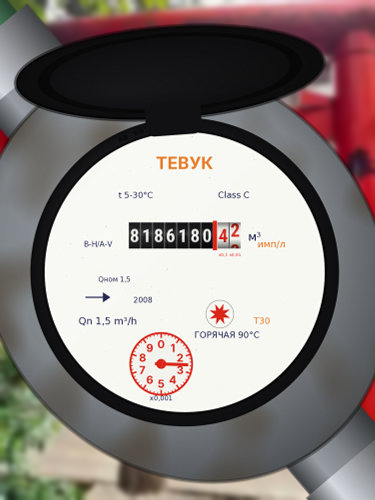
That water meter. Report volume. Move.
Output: 8186180.422 m³
